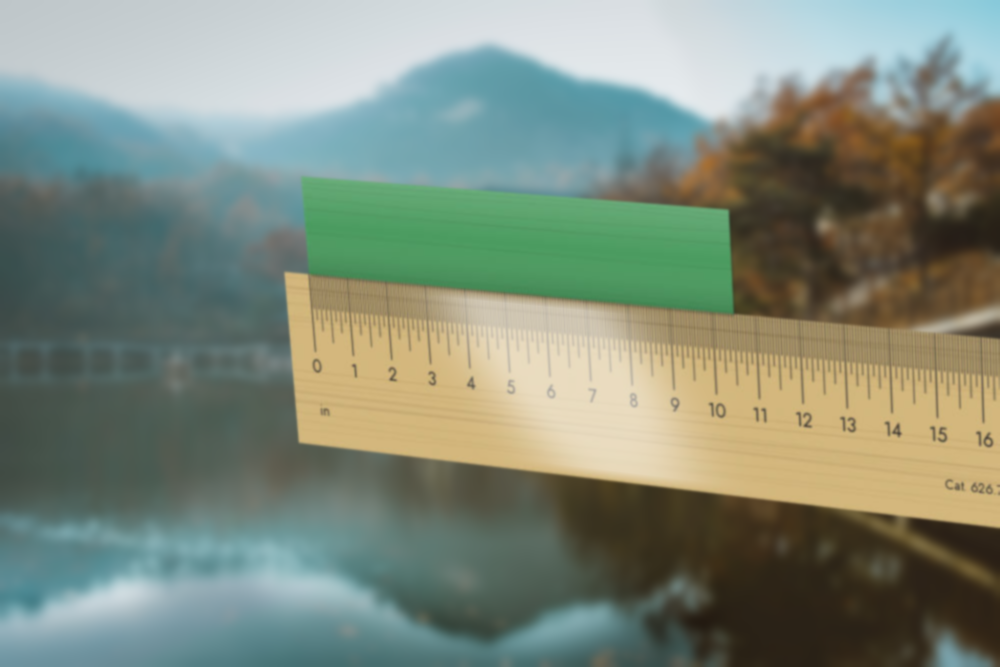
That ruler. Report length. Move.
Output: 10.5 in
